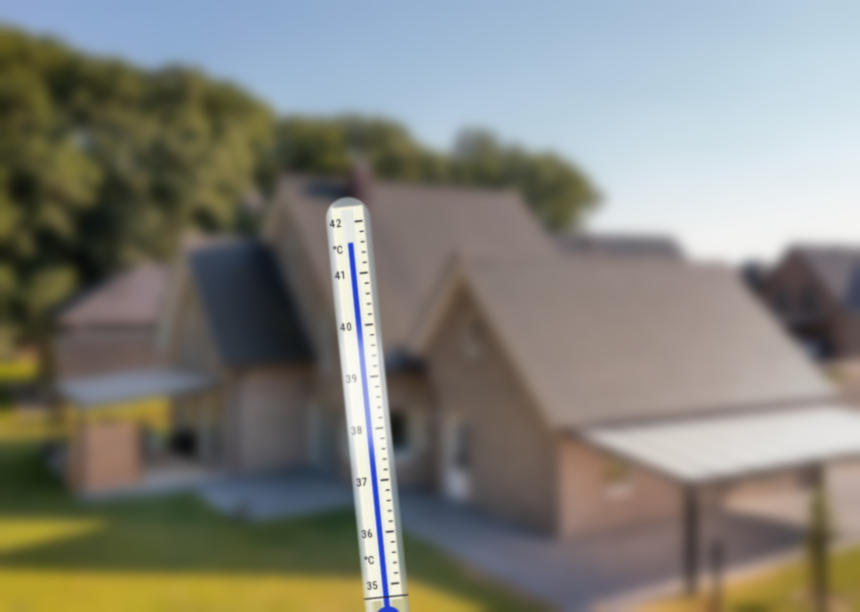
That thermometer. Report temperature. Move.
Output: 41.6 °C
